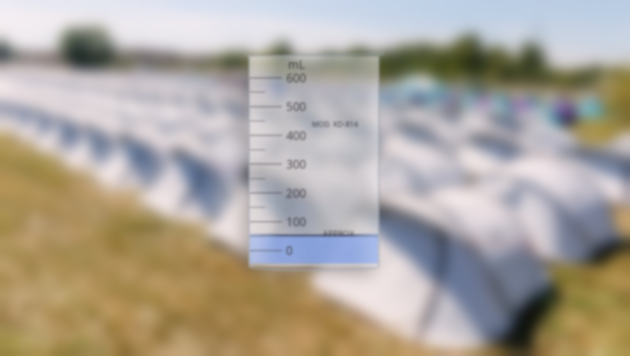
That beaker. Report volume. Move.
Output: 50 mL
